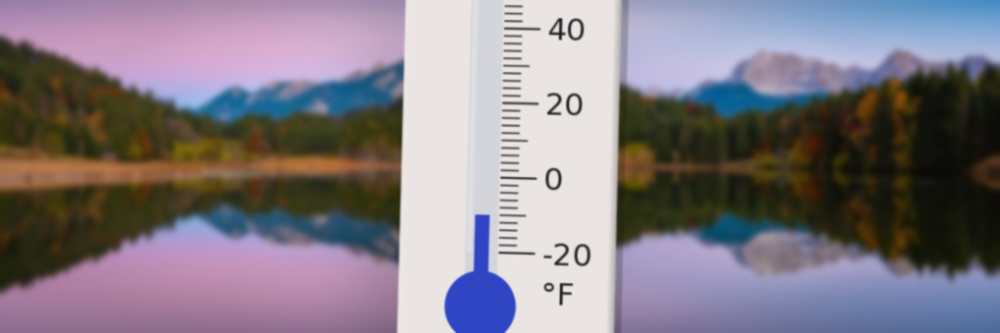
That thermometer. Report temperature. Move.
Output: -10 °F
